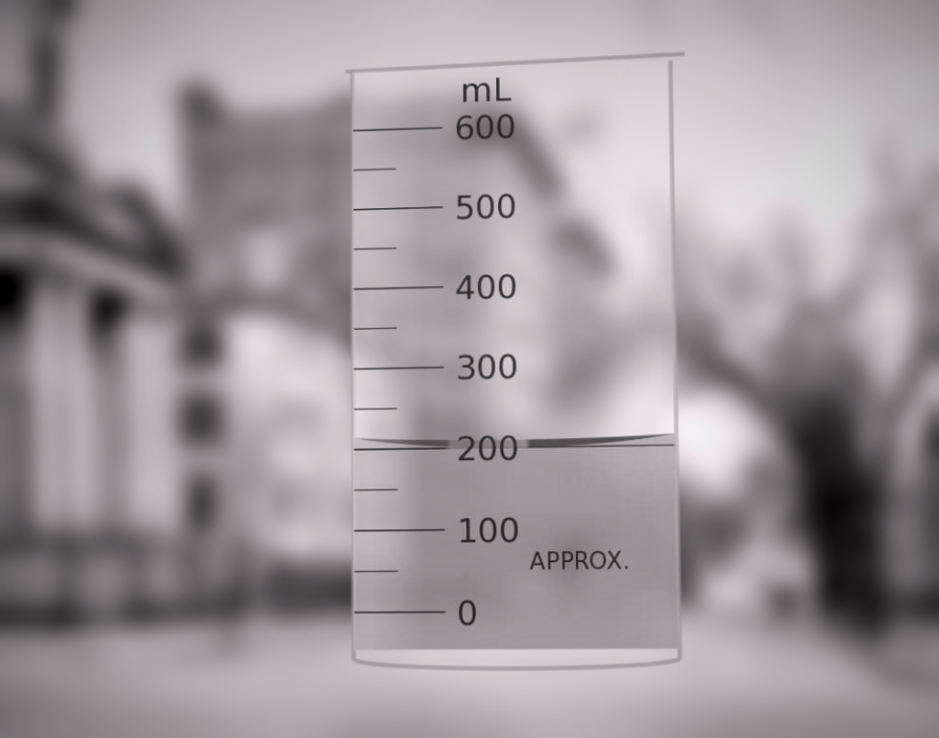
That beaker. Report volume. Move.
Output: 200 mL
